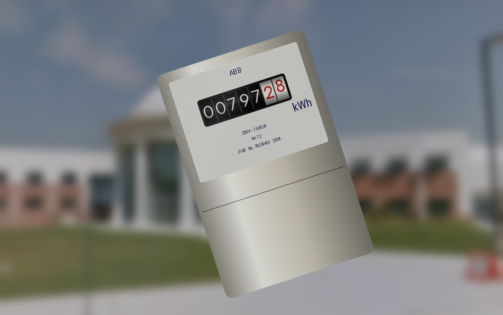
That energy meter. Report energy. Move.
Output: 797.28 kWh
